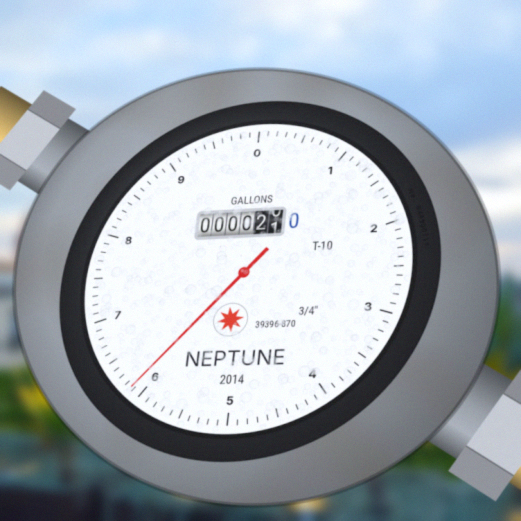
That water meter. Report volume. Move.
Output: 206.1 gal
